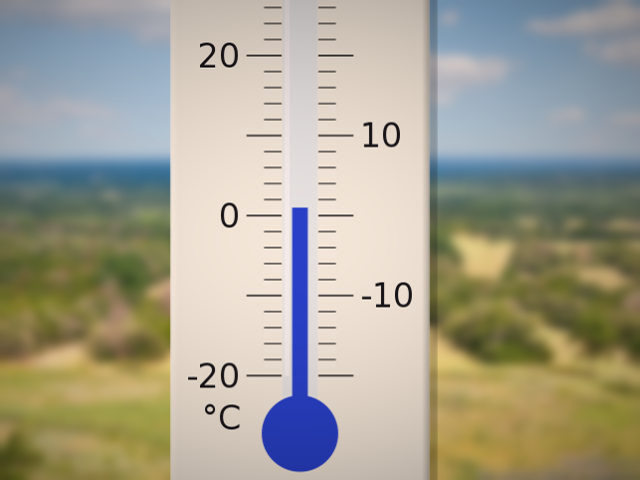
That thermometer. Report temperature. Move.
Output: 1 °C
